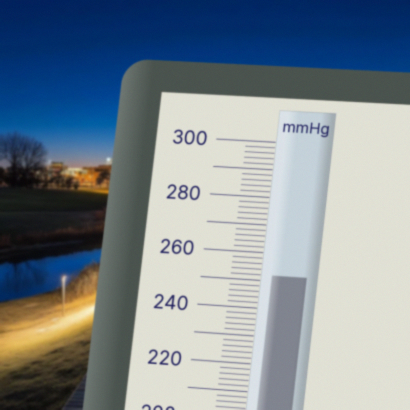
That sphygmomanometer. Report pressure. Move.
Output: 252 mmHg
